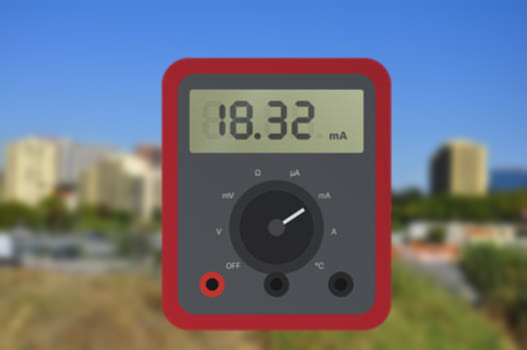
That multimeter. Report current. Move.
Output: 18.32 mA
